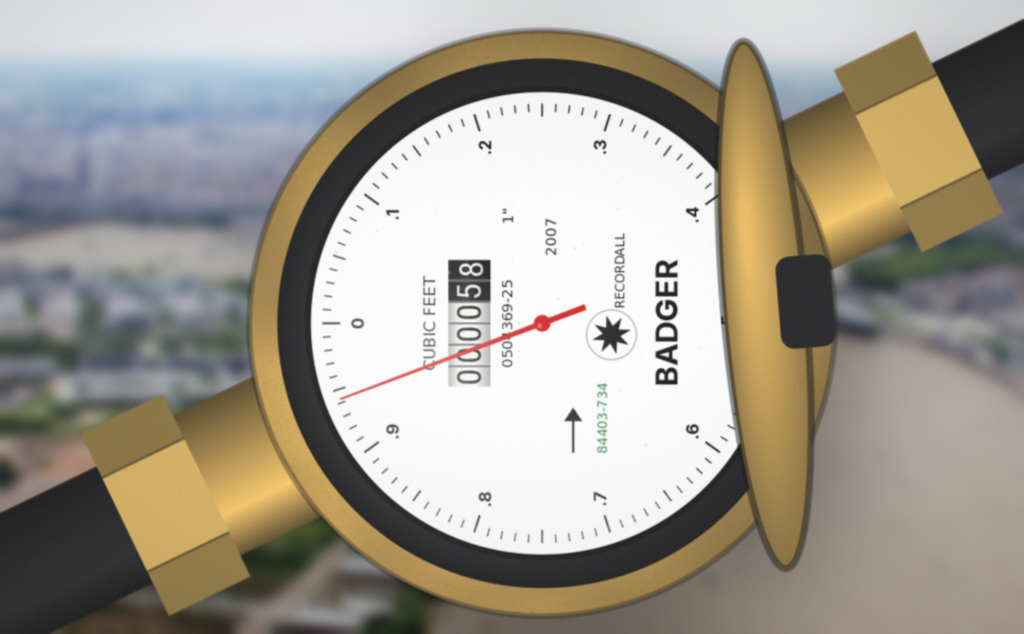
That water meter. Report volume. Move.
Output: 57.94 ft³
